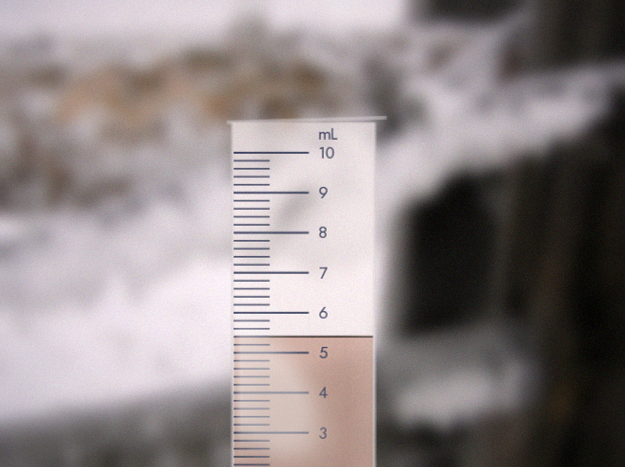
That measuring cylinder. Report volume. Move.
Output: 5.4 mL
